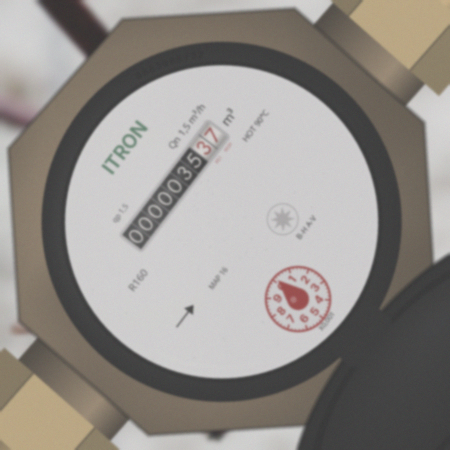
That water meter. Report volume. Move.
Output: 35.370 m³
